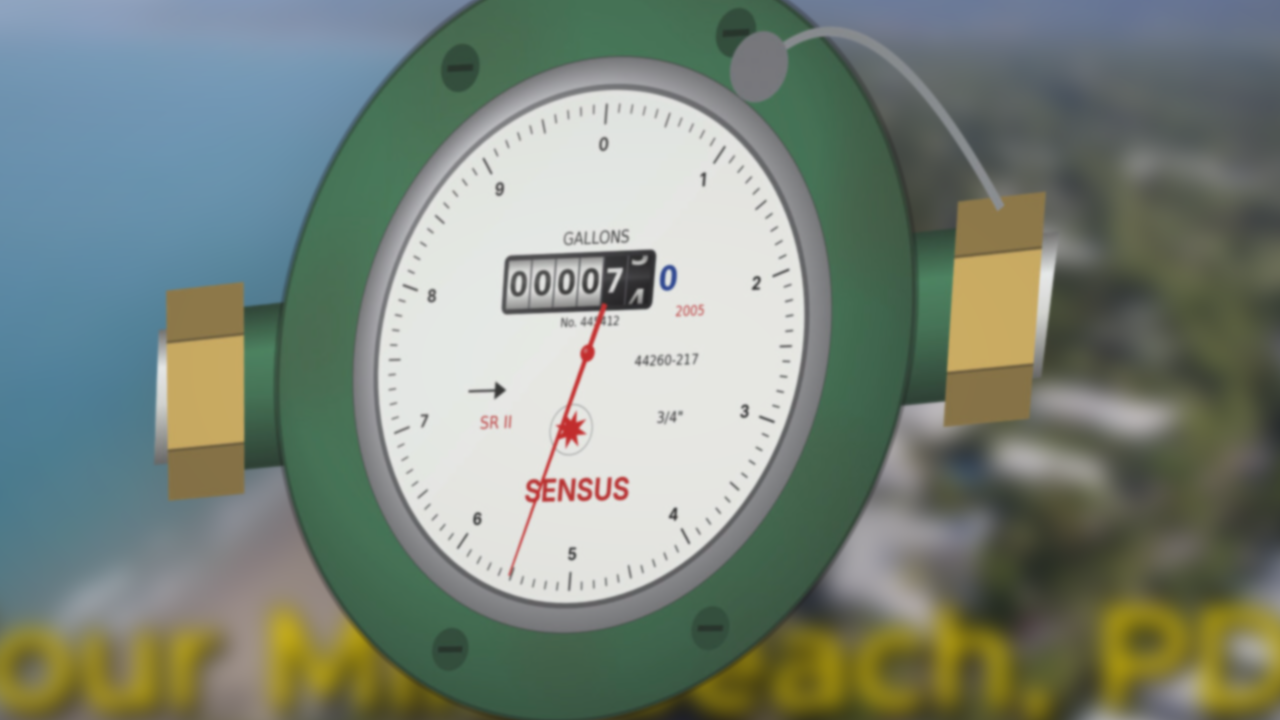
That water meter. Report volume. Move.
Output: 735.5 gal
